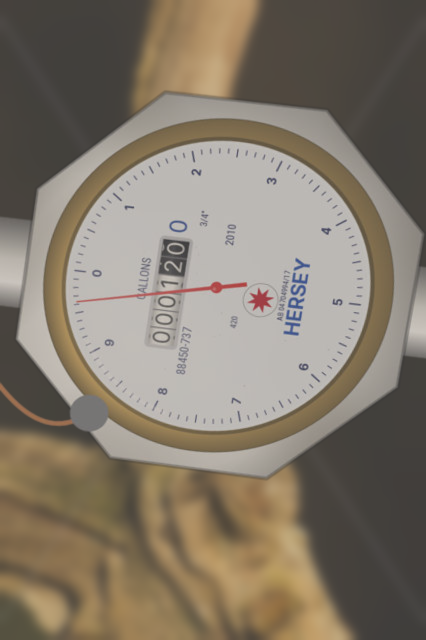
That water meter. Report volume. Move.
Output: 1199.6 gal
